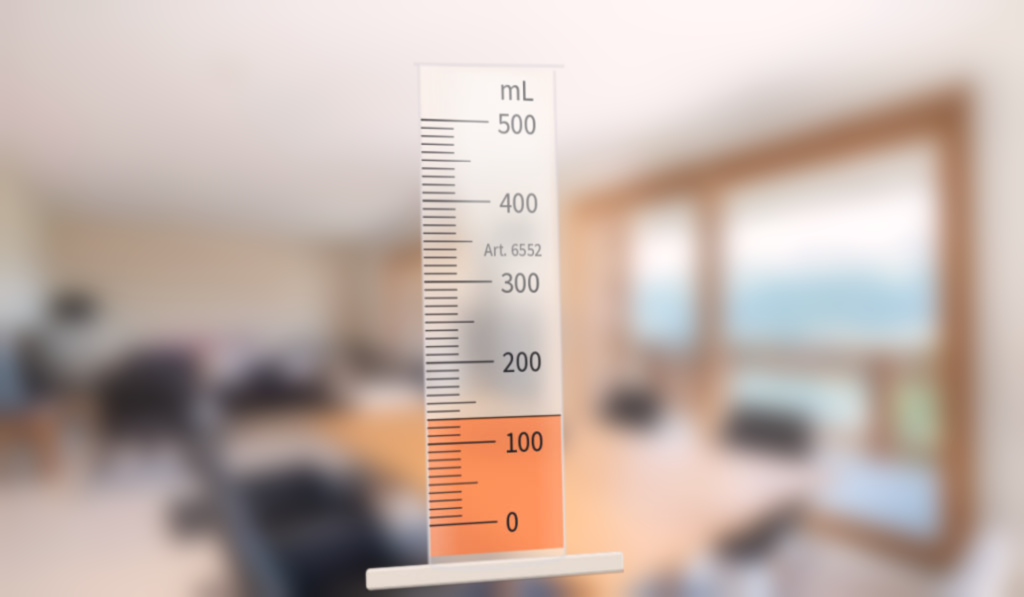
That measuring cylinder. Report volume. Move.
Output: 130 mL
